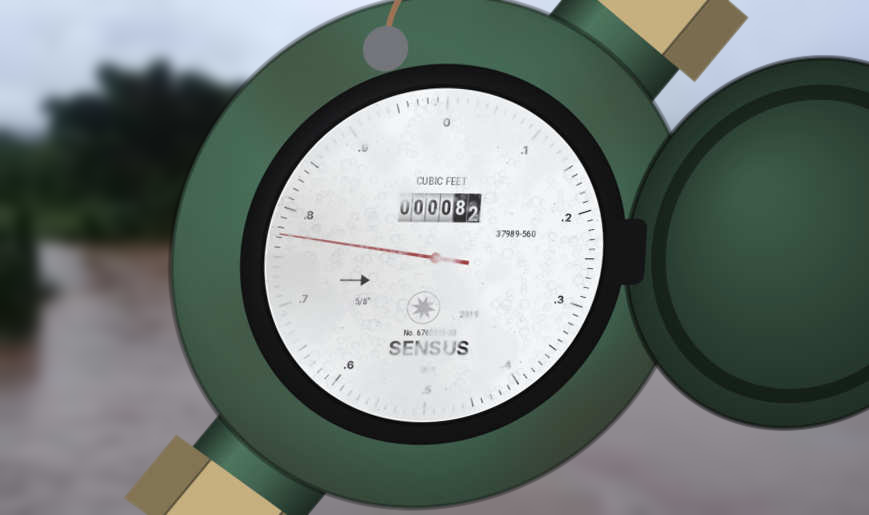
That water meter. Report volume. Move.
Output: 81.77 ft³
